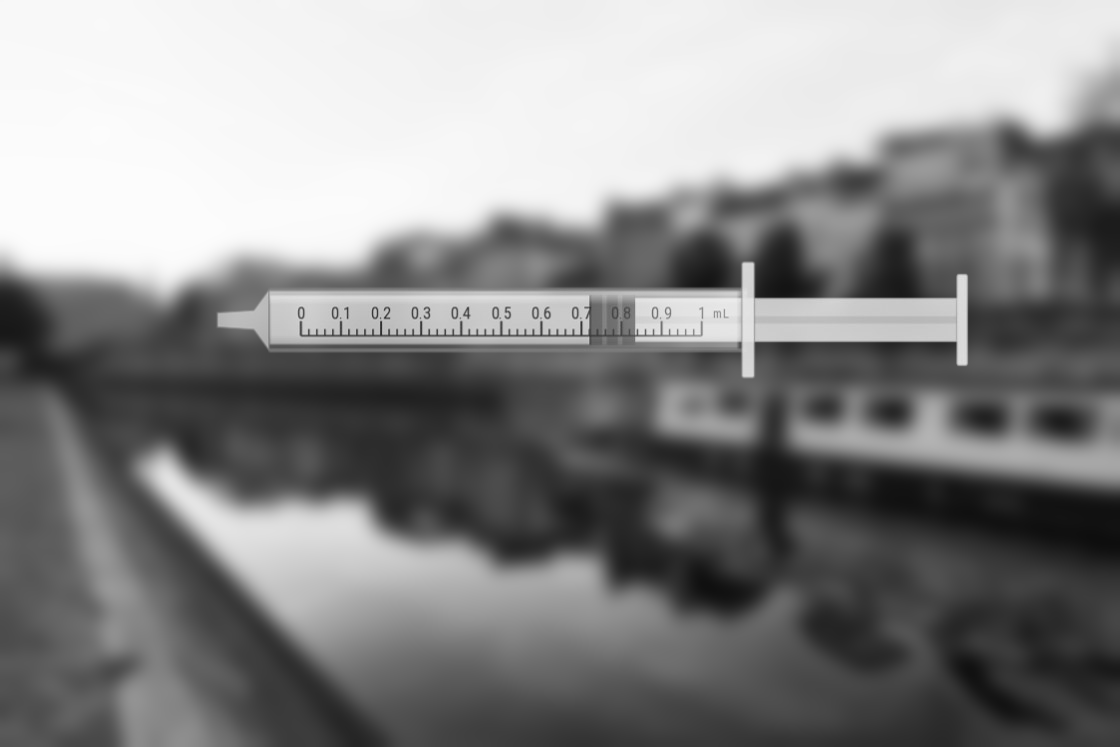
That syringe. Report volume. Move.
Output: 0.72 mL
